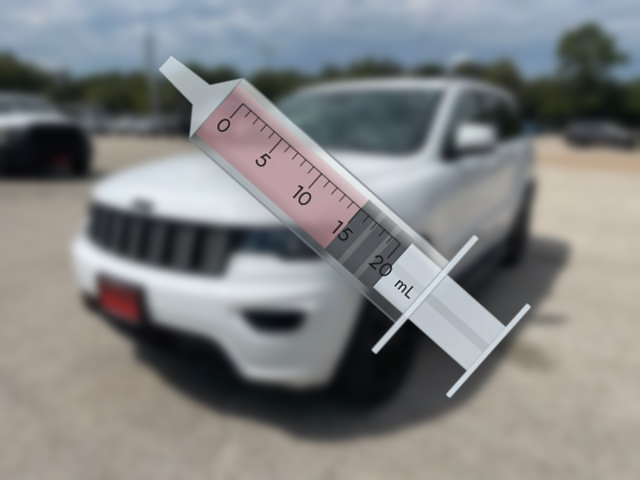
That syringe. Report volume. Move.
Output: 15 mL
